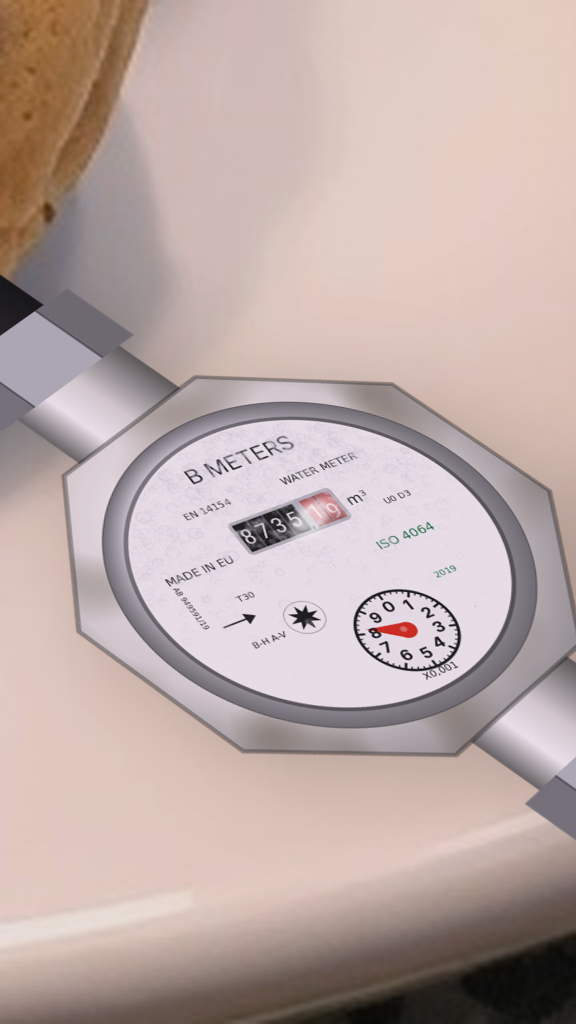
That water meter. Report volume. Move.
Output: 8735.188 m³
